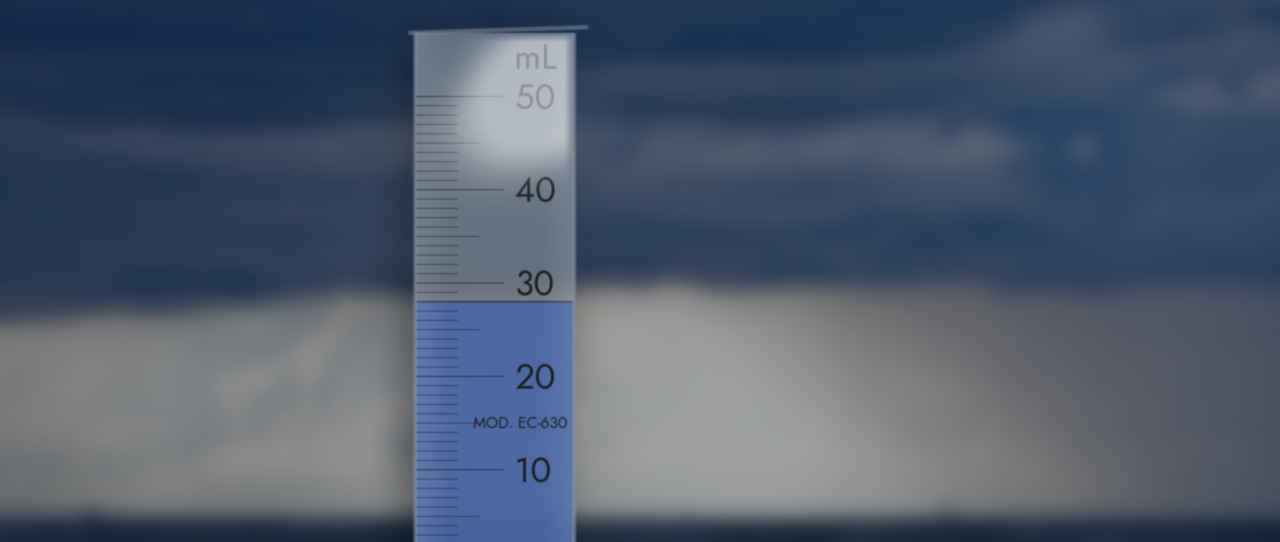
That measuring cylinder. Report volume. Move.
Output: 28 mL
